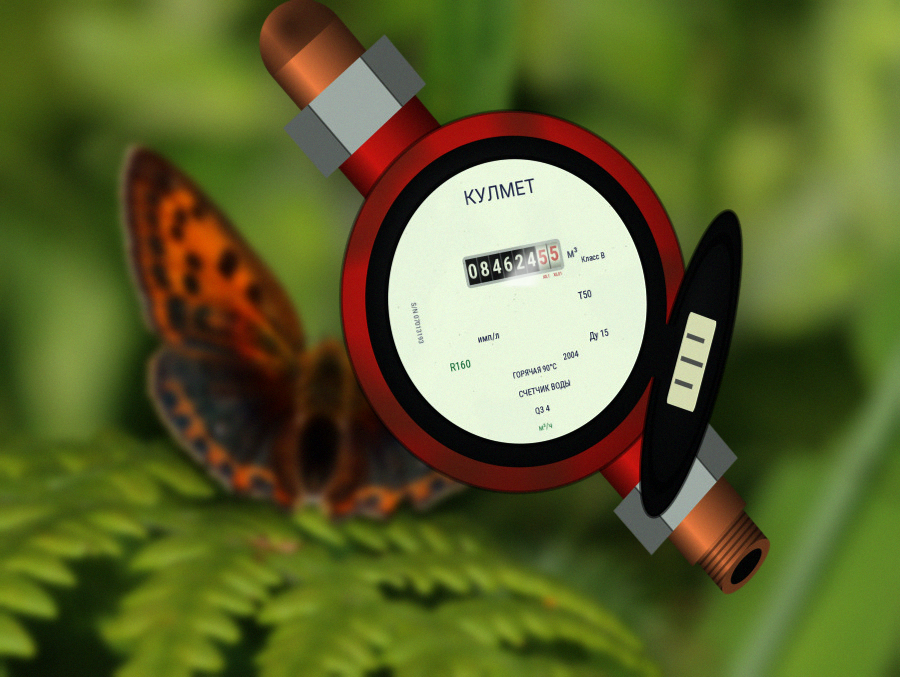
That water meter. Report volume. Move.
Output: 84624.55 m³
